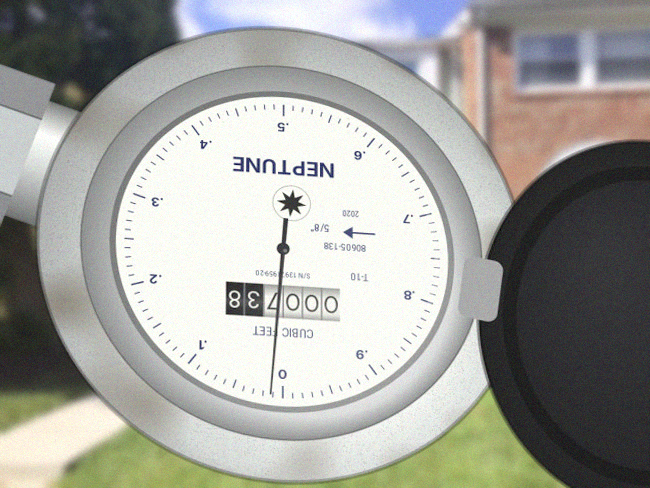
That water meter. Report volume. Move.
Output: 738.01 ft³
